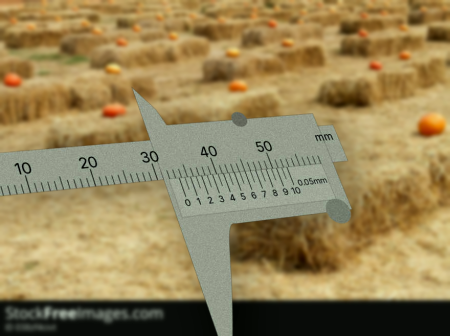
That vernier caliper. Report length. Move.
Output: 33.6 mm
